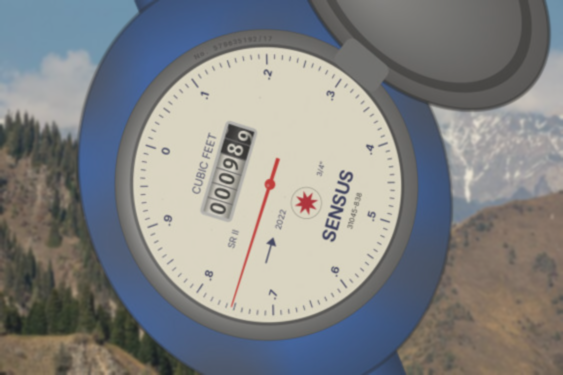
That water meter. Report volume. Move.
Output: 988.75 ft³
